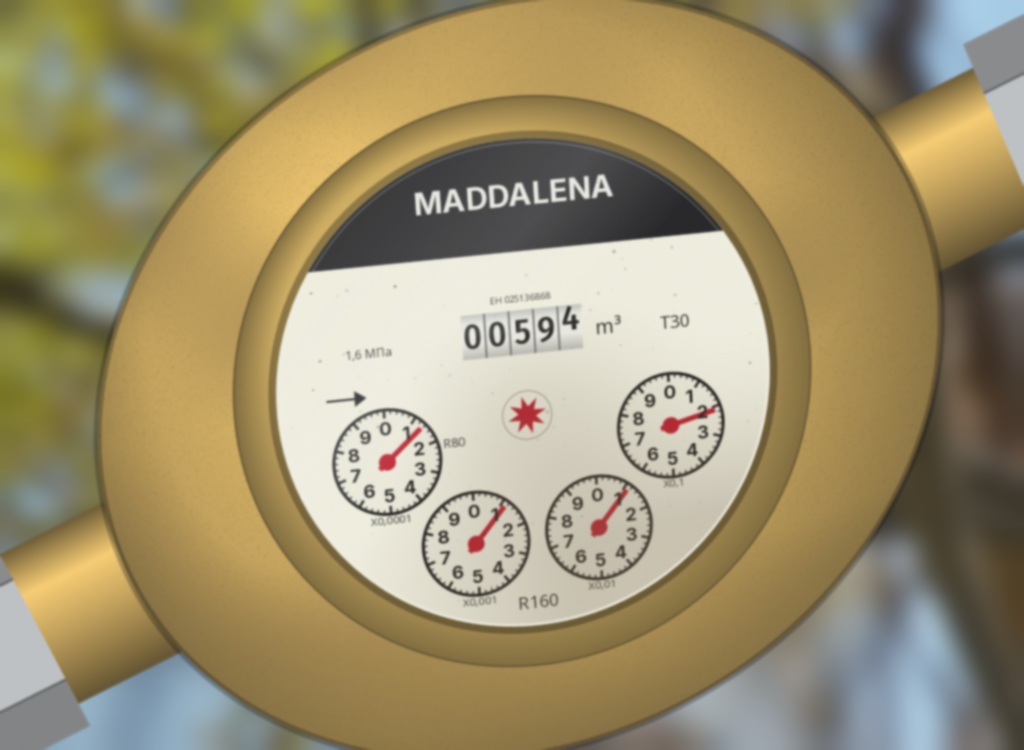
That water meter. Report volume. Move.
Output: 594.2111 m³
